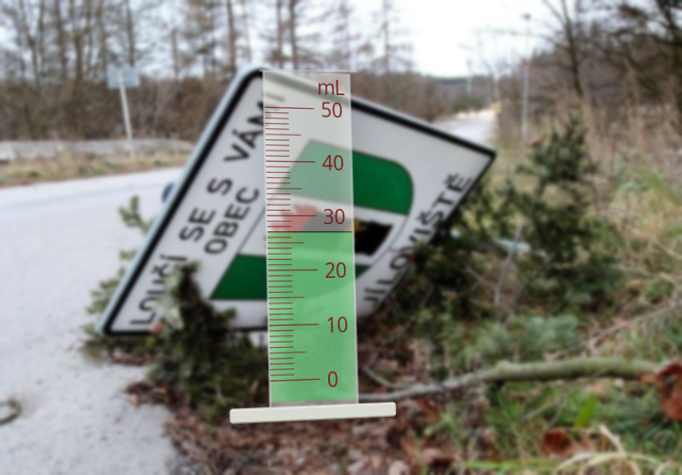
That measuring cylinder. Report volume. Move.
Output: 27 mL
